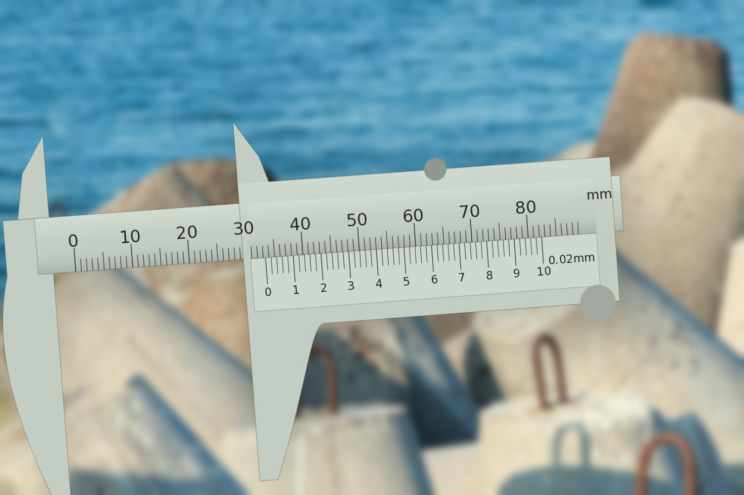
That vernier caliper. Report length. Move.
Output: 33.4 mm
